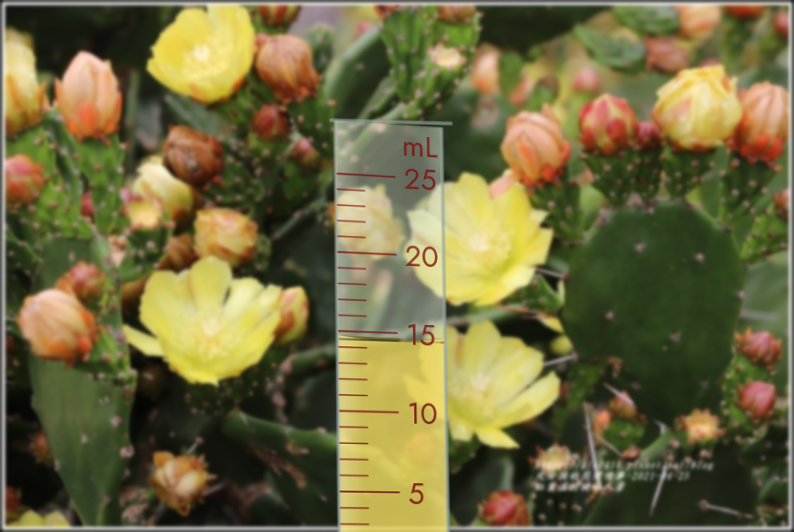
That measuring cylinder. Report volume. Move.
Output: 14.5 mL
